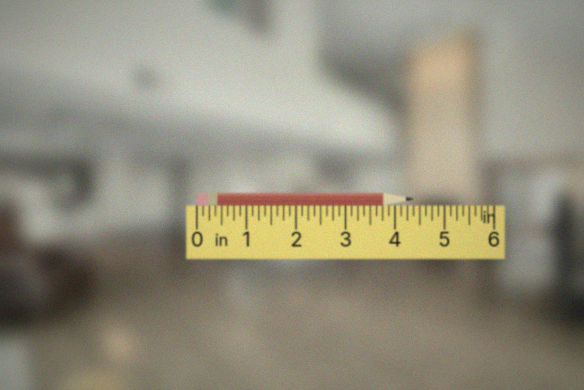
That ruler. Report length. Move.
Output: 4.375 in
